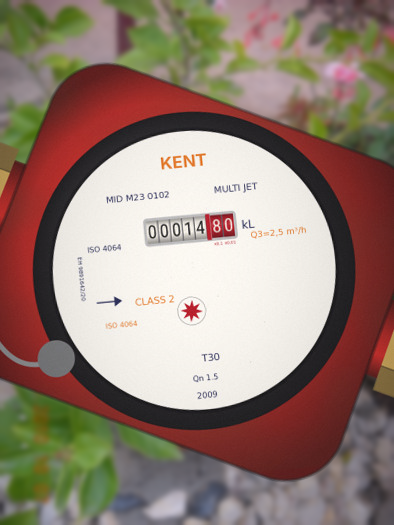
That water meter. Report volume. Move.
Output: 14.80 kL
